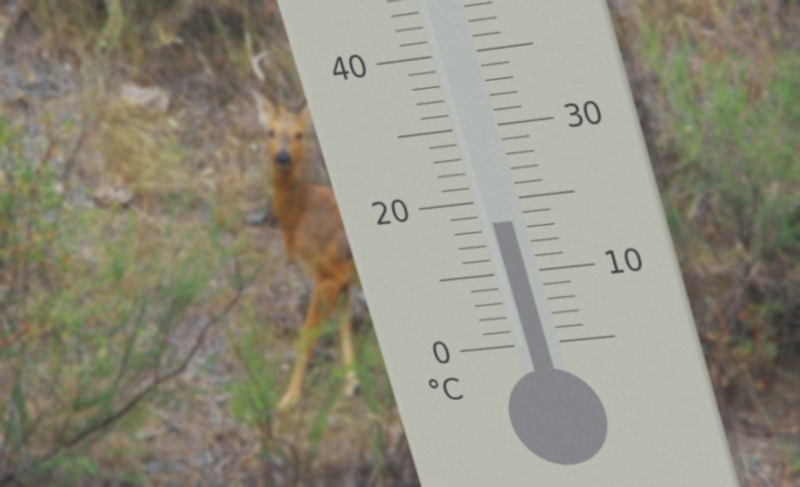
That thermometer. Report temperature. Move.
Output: 17 °C
